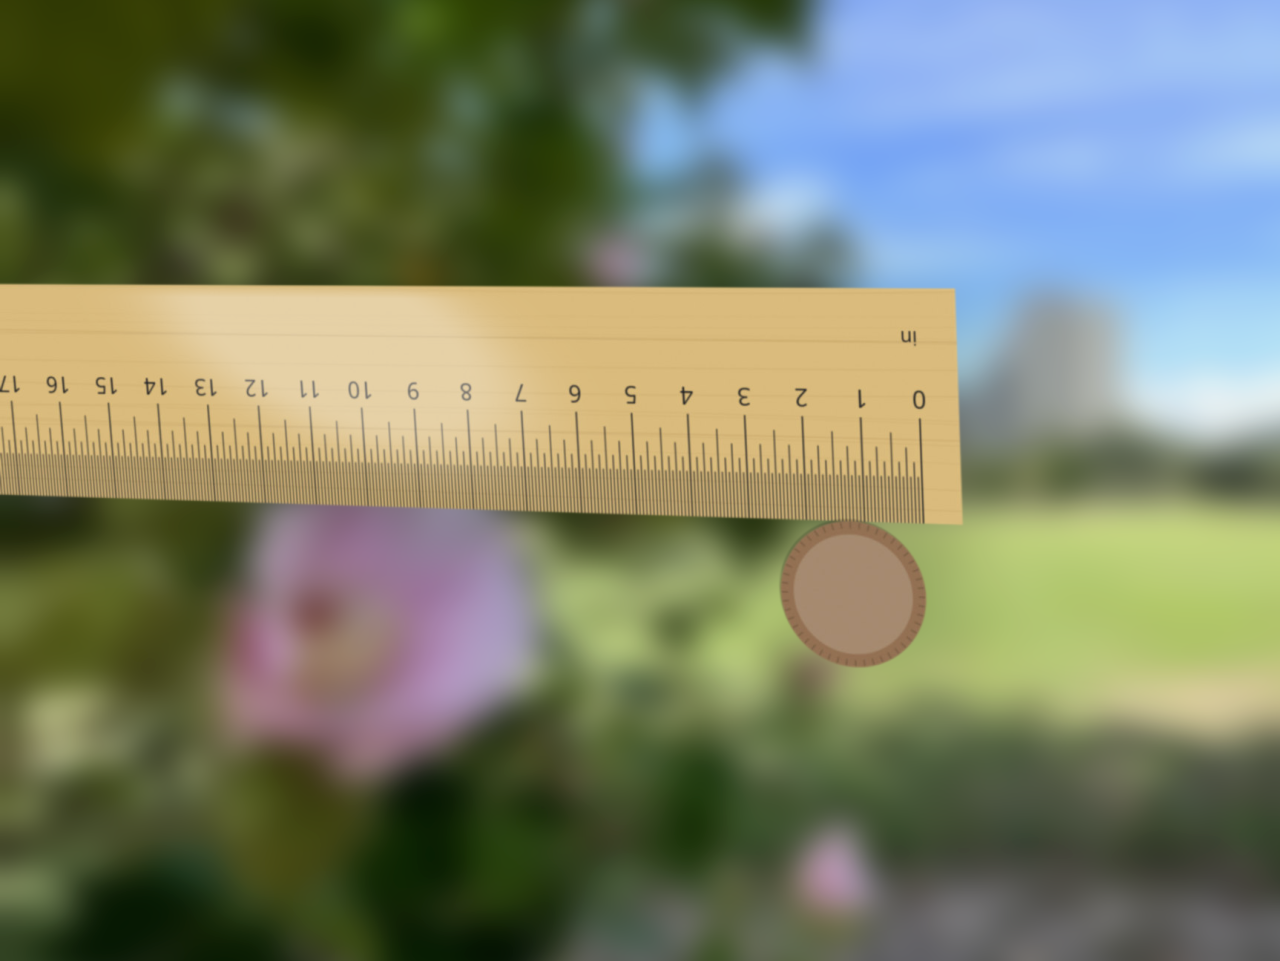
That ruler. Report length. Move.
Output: 2.5 in
